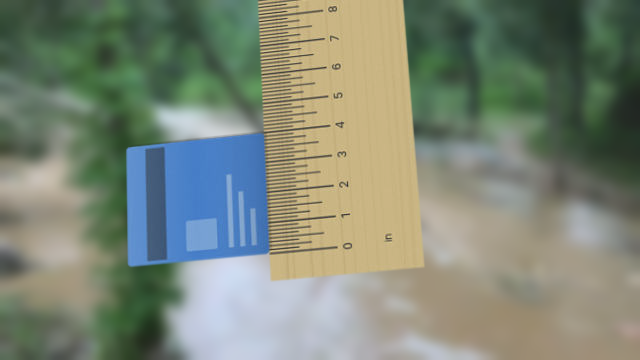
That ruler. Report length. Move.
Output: 4 in
